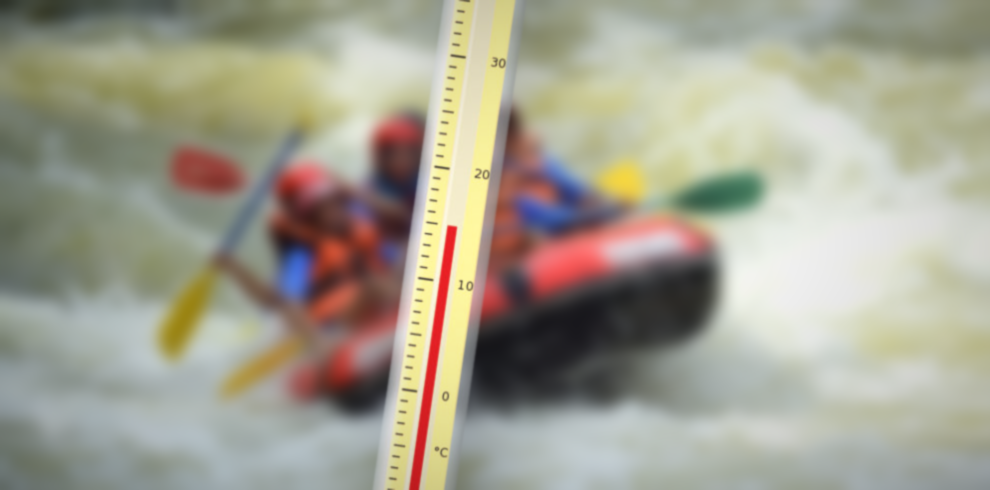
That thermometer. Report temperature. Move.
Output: 15 °C
